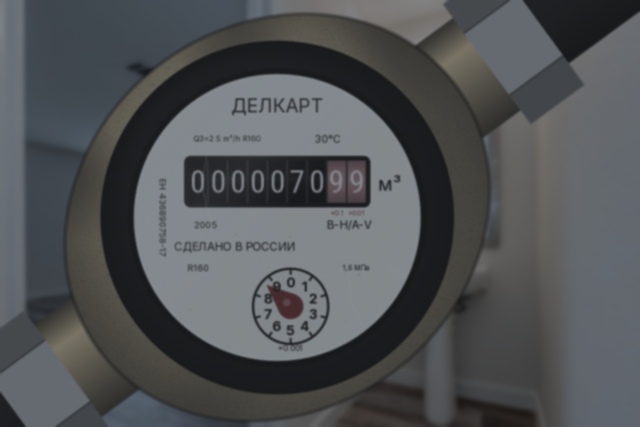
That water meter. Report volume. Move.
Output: 70.998 m³
